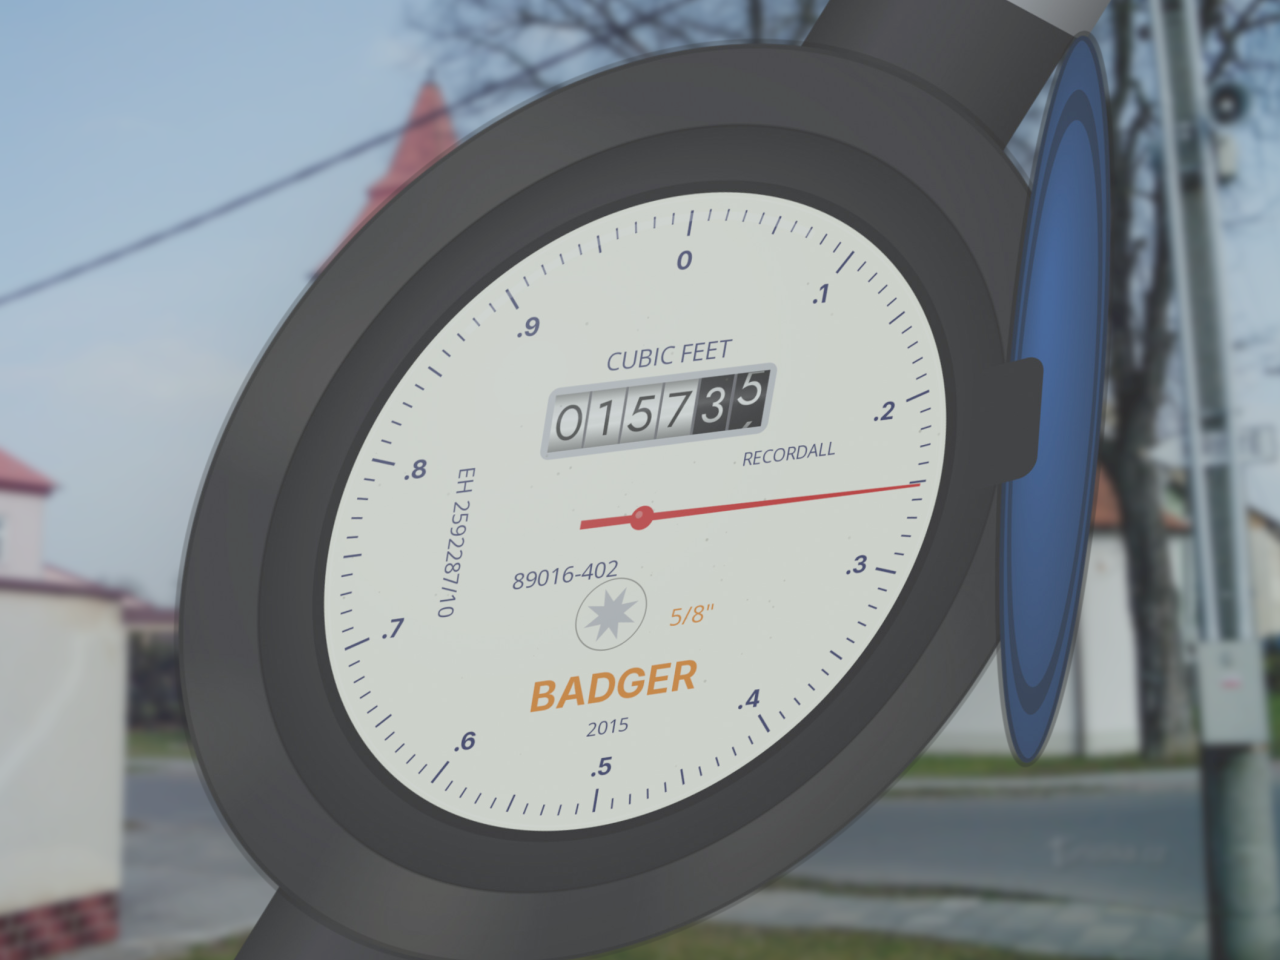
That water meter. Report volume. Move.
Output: 15735.25 ft³
